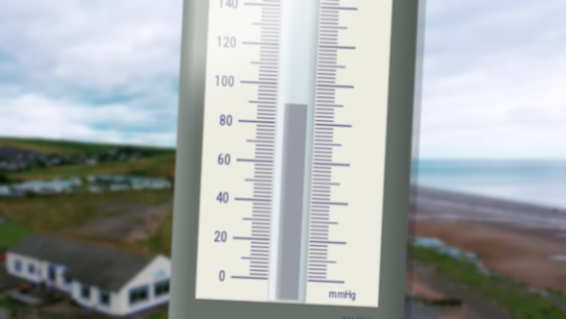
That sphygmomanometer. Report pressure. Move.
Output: 90 mmHg
